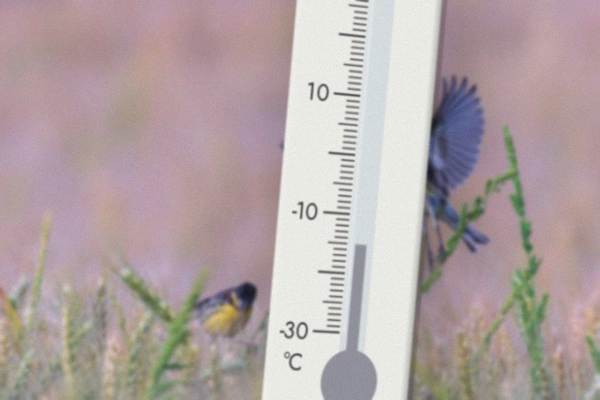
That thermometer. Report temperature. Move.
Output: -15 °C
